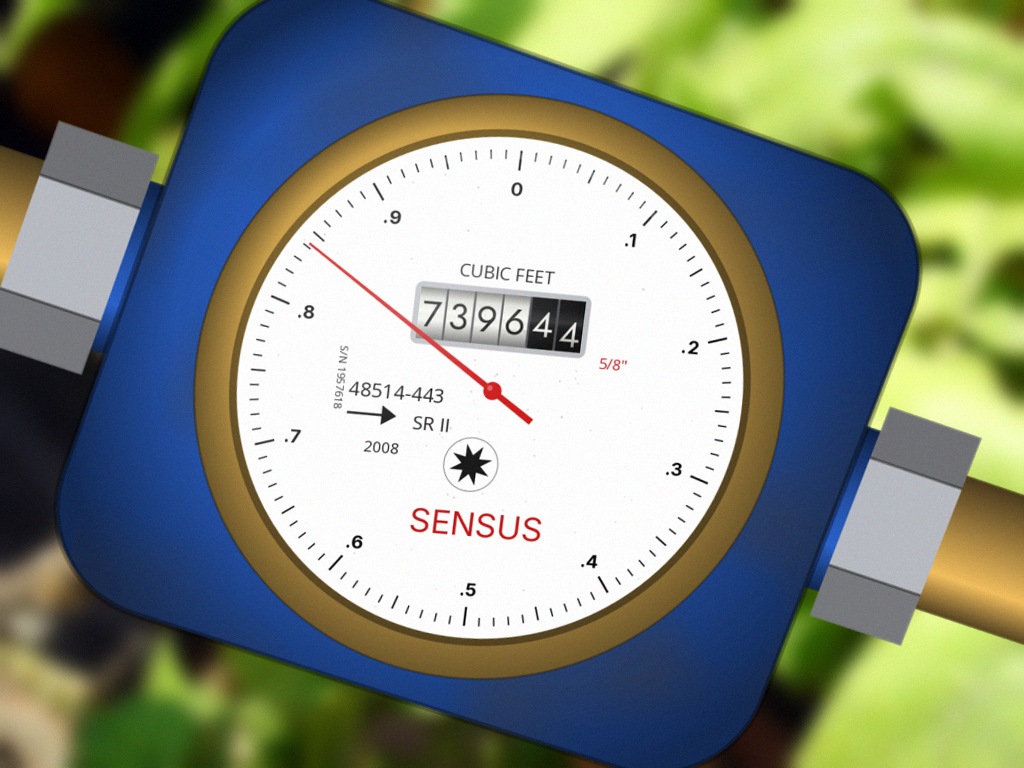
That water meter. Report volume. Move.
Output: 739643.84 ft³
